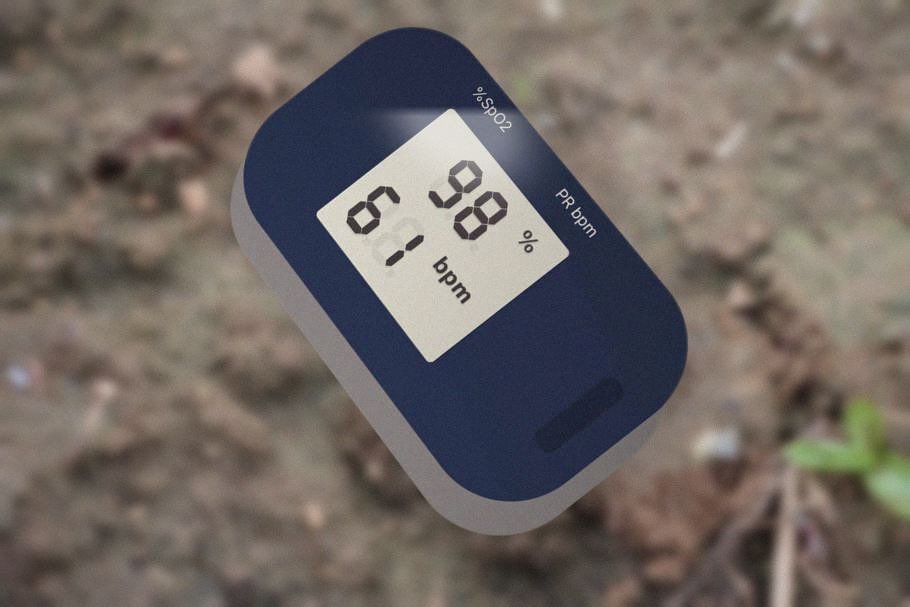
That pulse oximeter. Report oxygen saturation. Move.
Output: 98 %
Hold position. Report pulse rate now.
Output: 61 bpm
